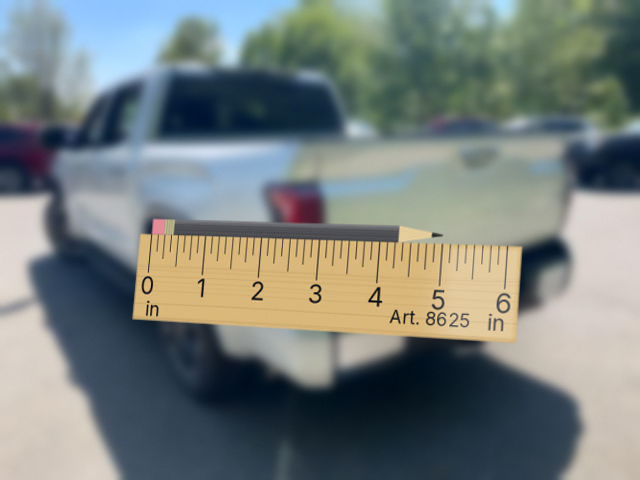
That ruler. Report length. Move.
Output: 5 in
